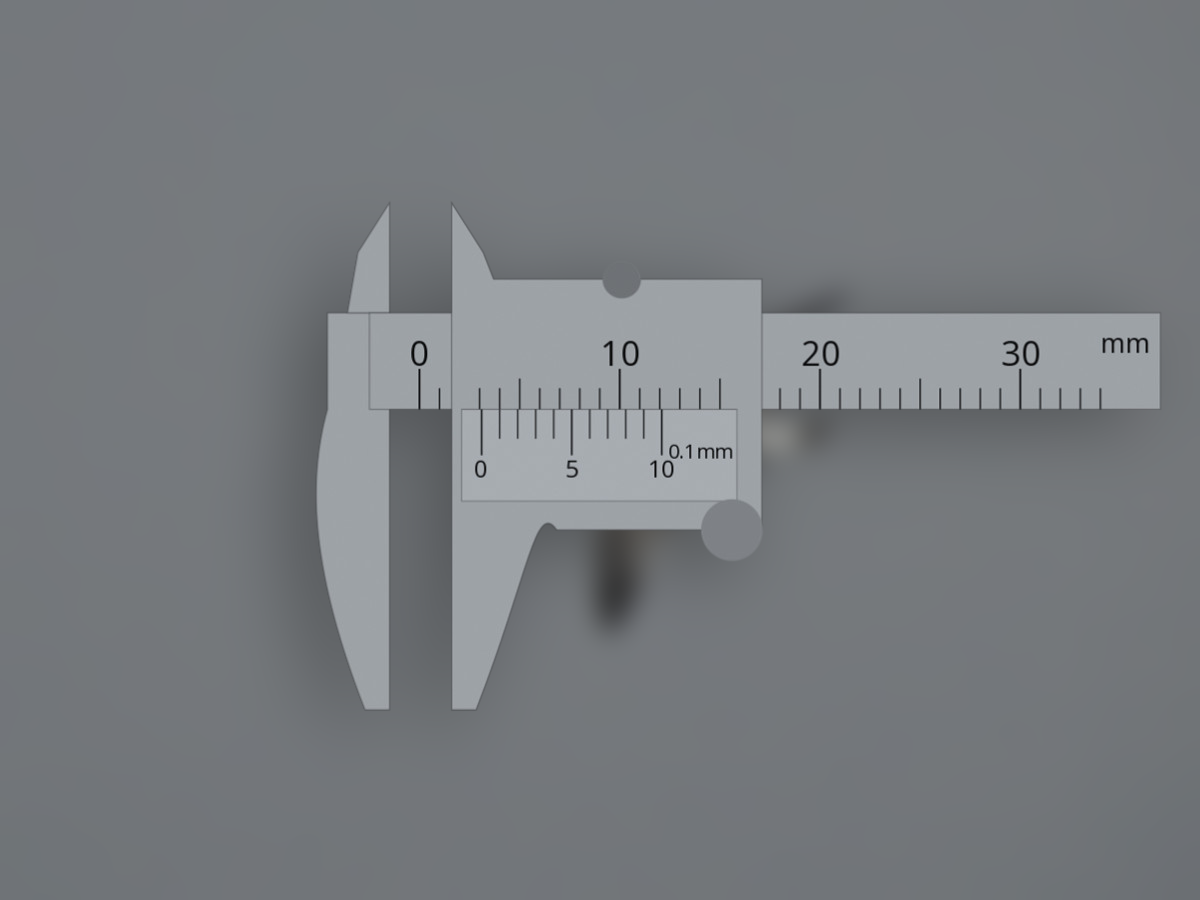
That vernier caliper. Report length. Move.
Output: 3.1 mm
